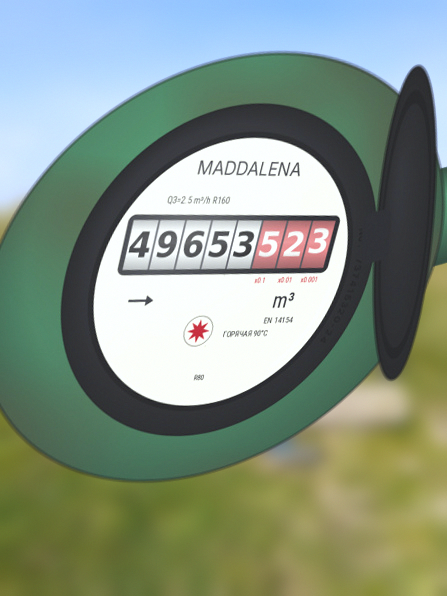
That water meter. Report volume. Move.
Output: 49653.523 m³
